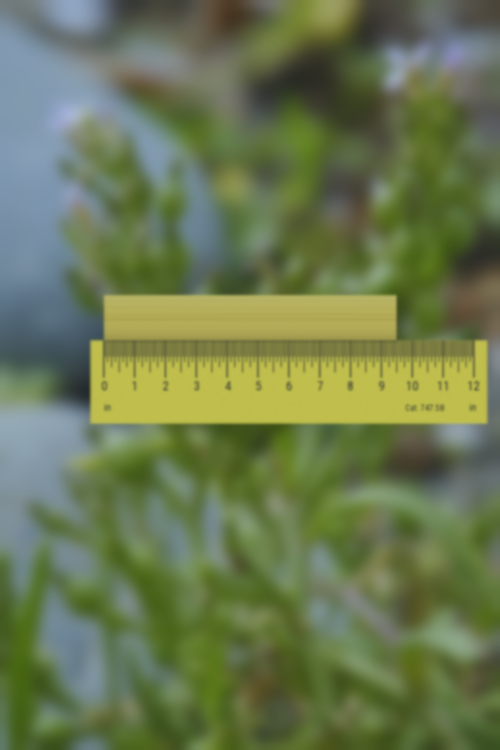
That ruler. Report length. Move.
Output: 9.5 in
